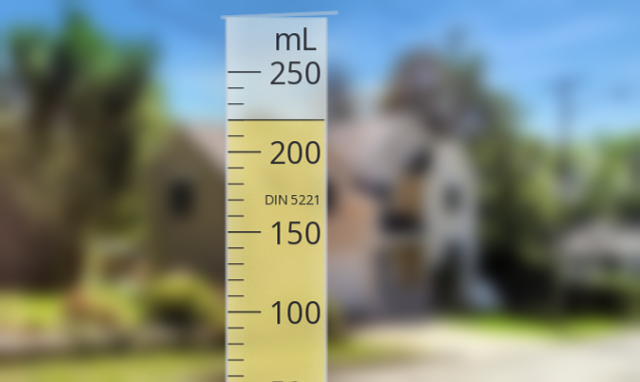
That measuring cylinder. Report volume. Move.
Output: 220 mL
